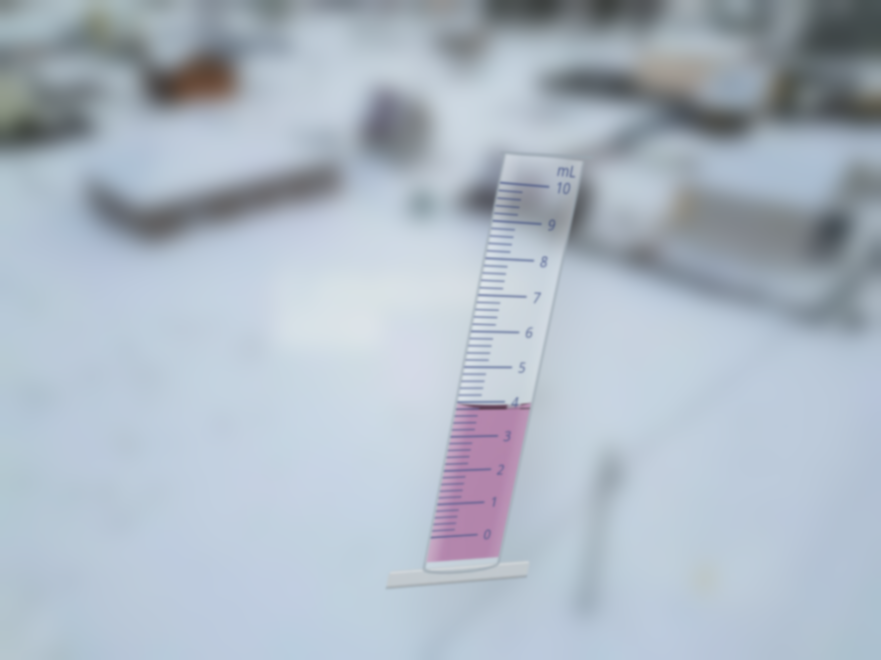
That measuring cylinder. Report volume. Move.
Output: 3.8 mL
